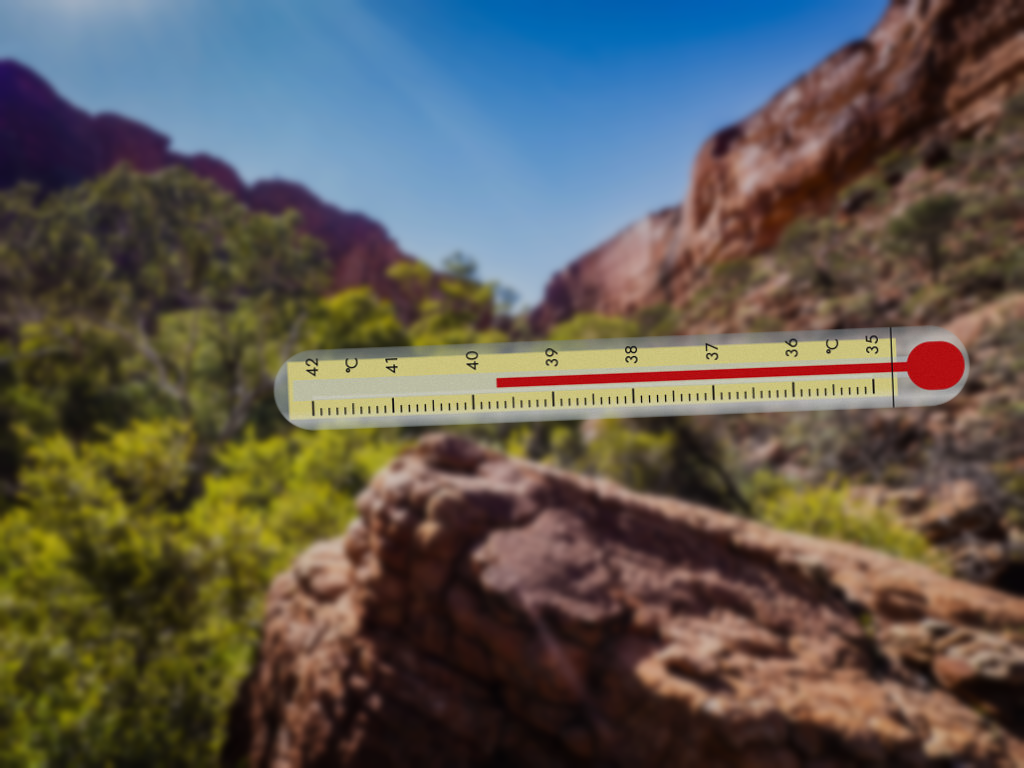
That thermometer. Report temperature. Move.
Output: 39.7 °C
